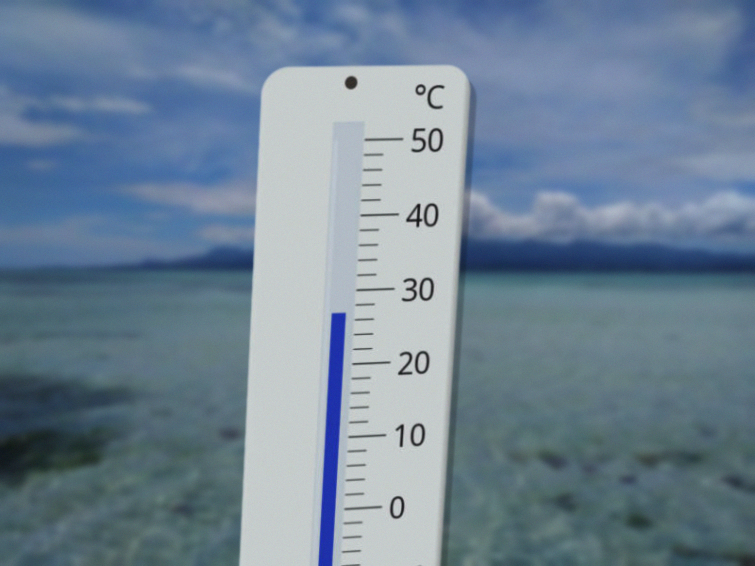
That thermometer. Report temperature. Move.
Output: 27 °C
